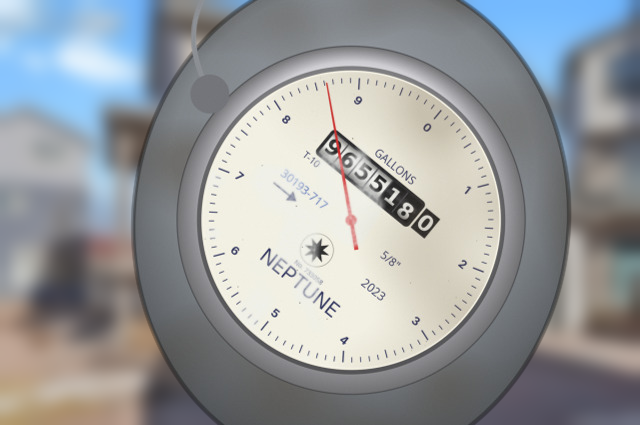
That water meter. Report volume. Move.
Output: 9655178.6 gal
